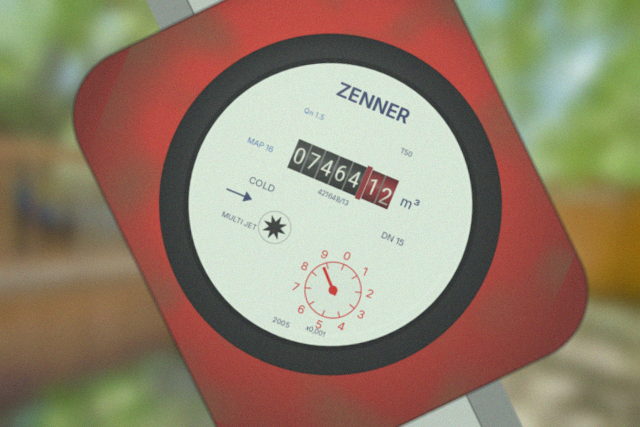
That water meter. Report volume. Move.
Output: 7464.118 m³
